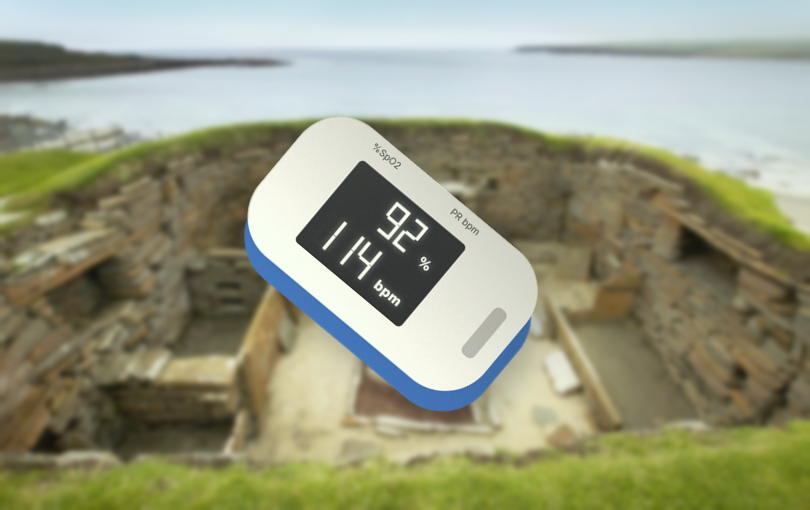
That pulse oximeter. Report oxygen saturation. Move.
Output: 92 %
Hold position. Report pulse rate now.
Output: 114 bpm
